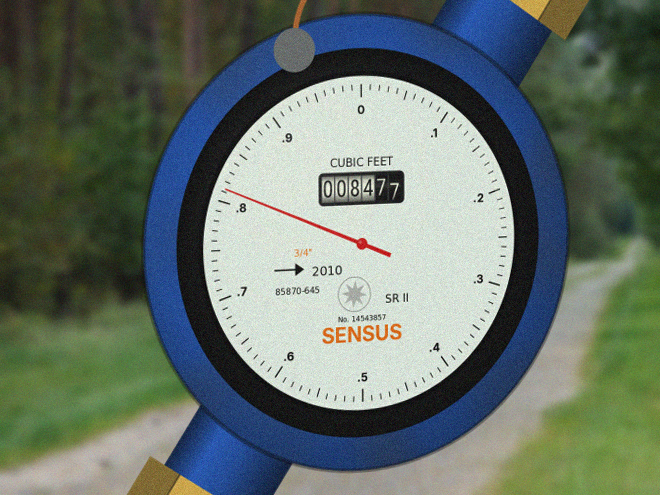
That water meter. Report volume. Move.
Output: 8476.81 ft³
